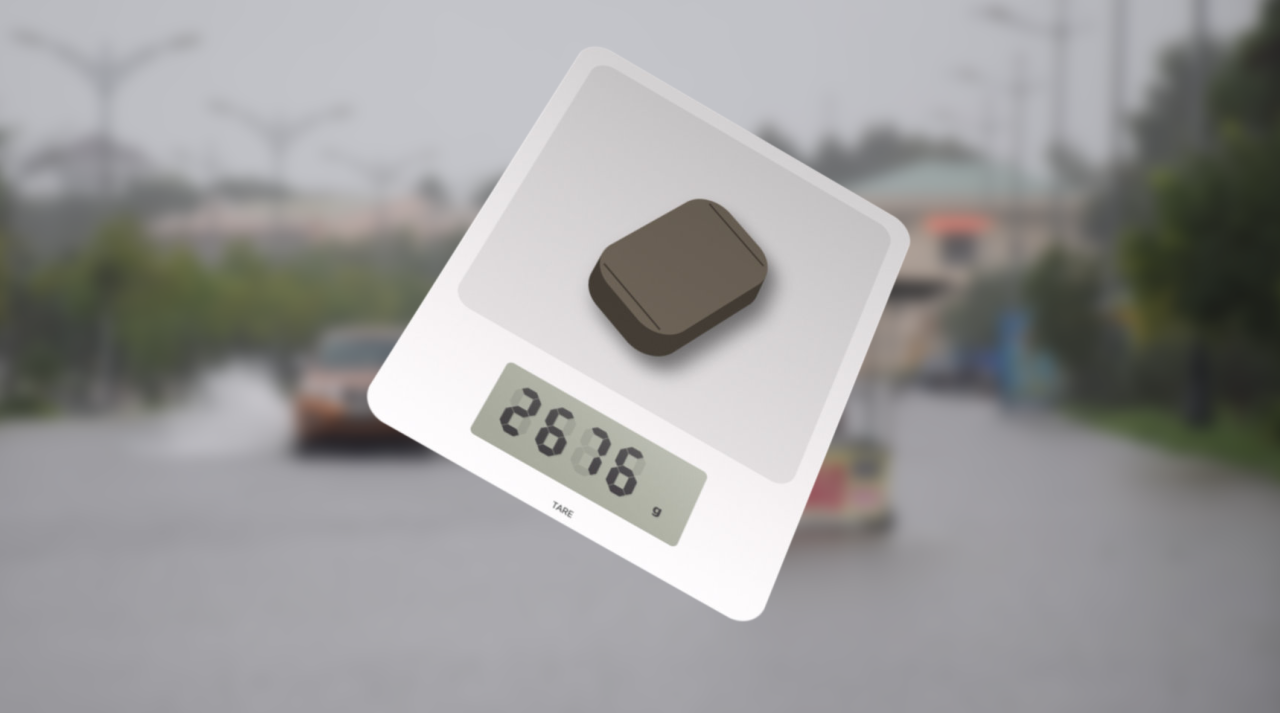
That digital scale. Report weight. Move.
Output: 2676 g
